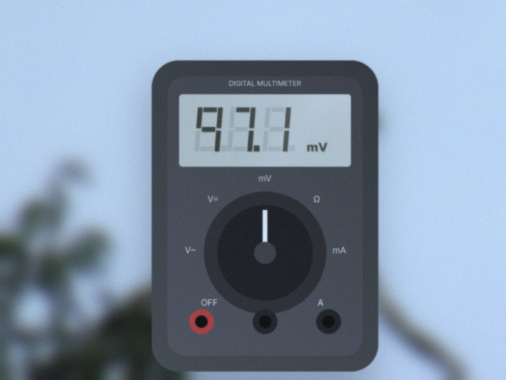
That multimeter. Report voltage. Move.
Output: 97.1 mV
